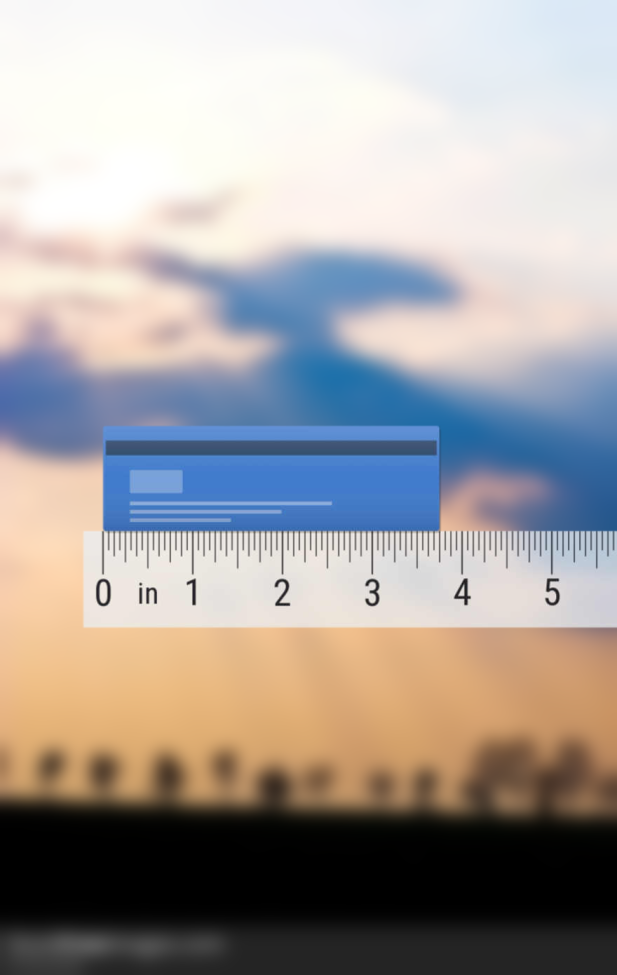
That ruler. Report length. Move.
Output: 3.75 in
